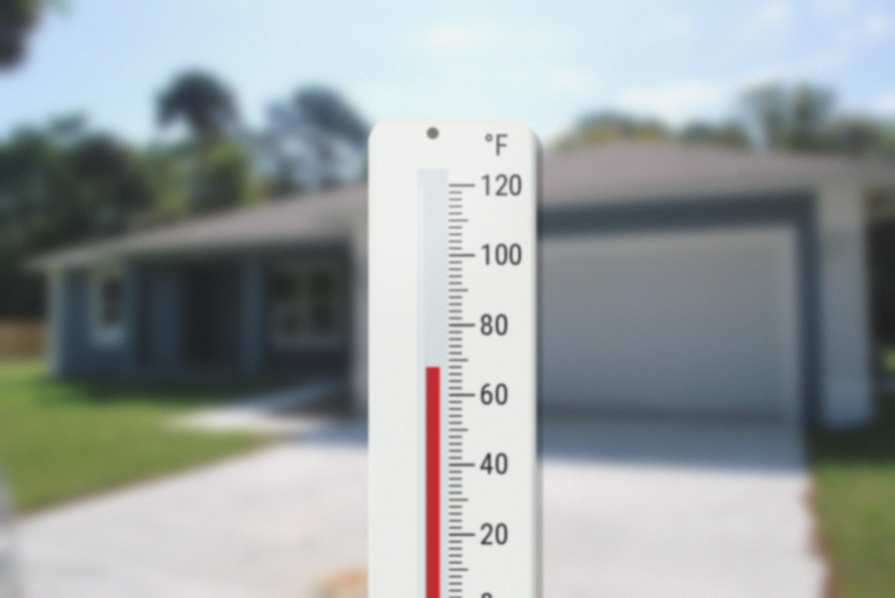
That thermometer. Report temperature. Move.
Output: 68 °F
